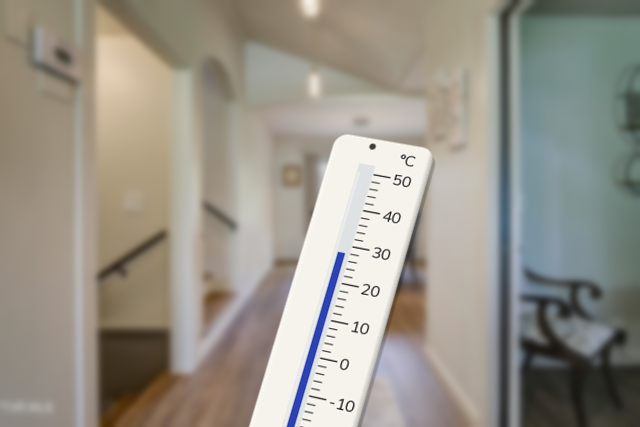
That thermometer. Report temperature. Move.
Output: 28 °C
